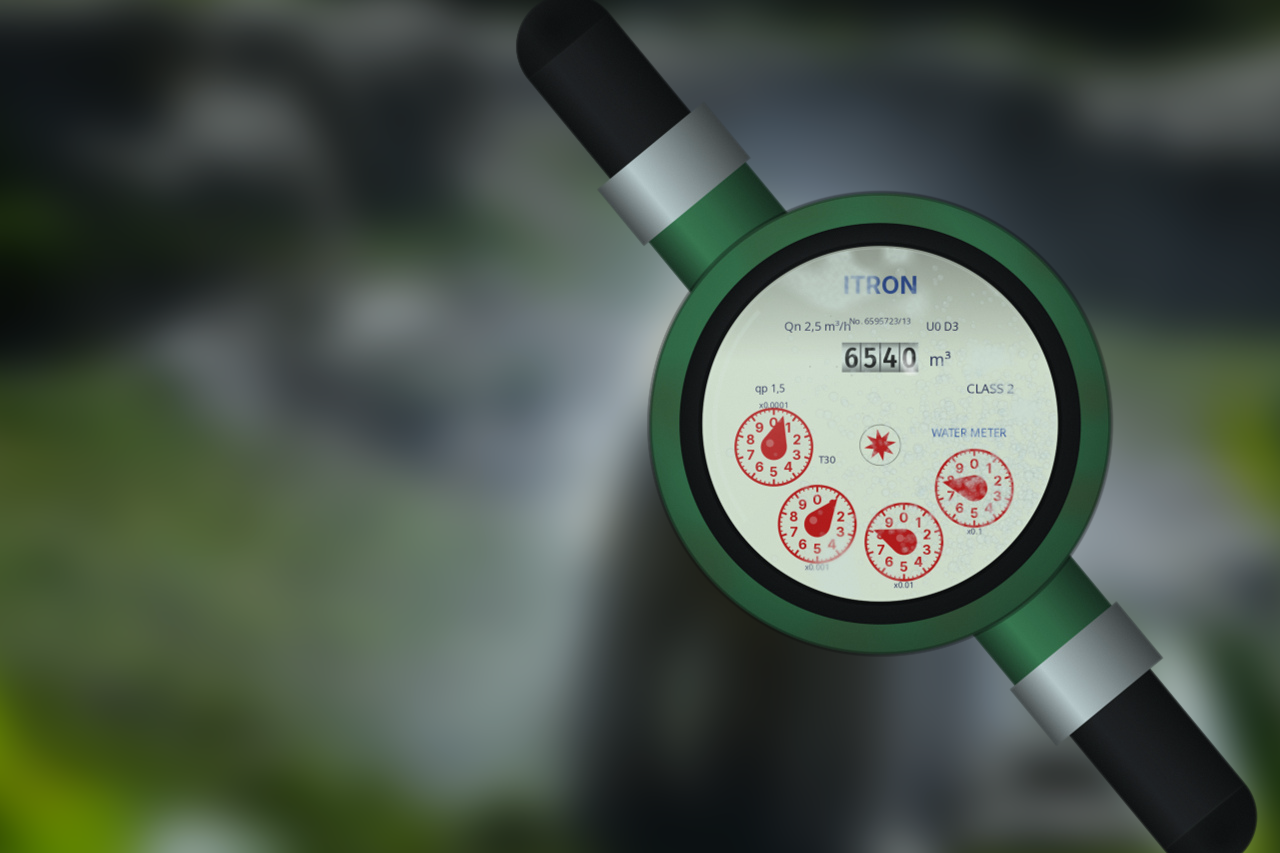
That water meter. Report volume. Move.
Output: 6540.7810 m³
